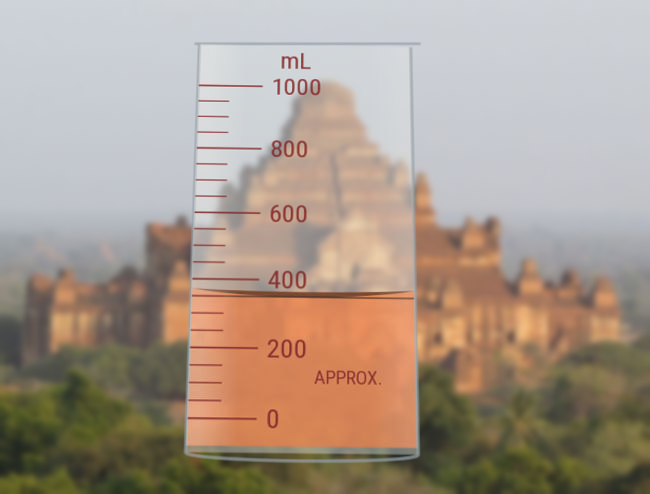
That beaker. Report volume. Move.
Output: 350 mL
